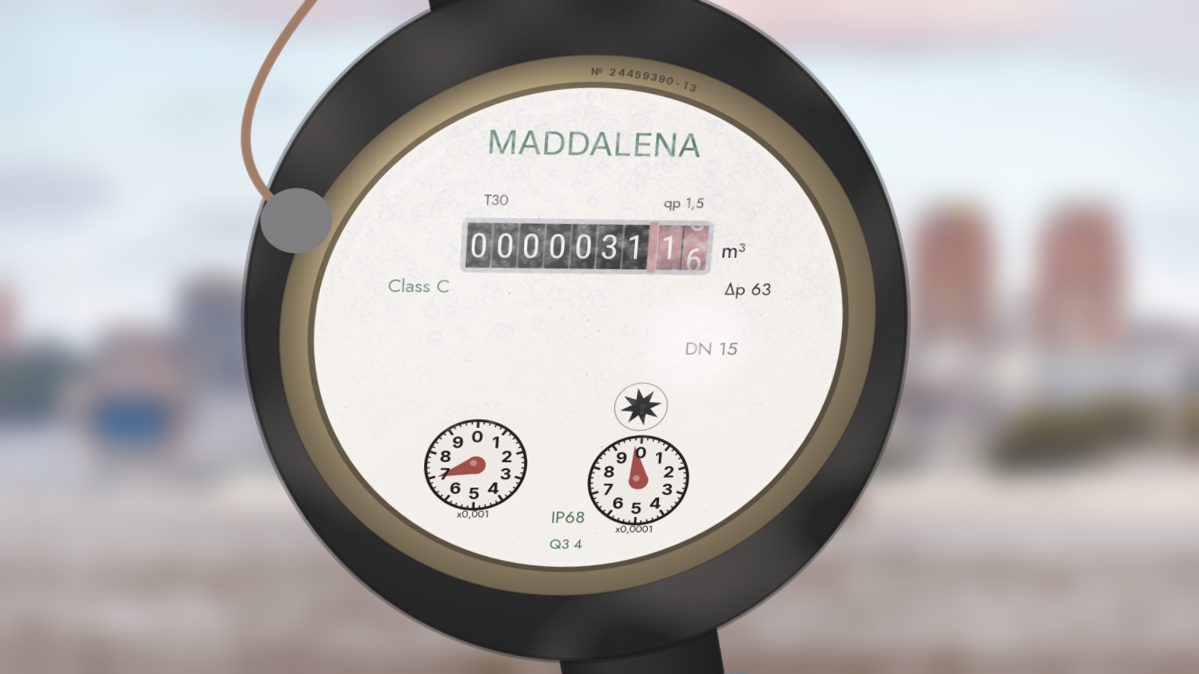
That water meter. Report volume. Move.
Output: 31.1569 m³
